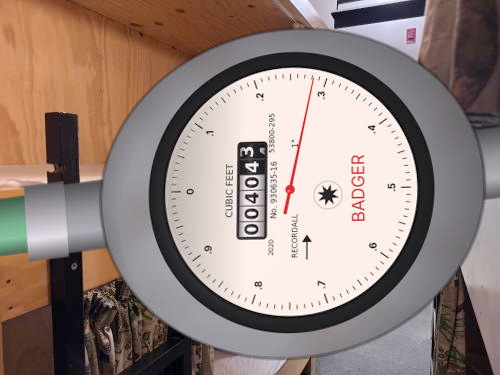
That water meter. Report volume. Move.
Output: 4043.28 ft³
